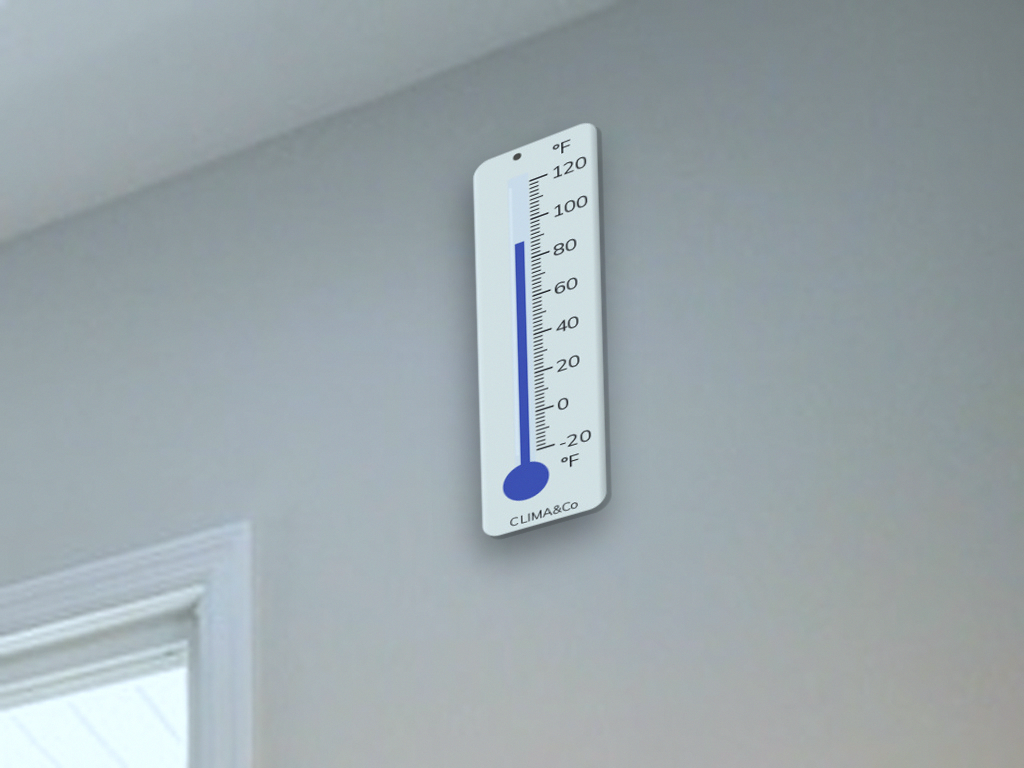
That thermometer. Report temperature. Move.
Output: 90 °F
